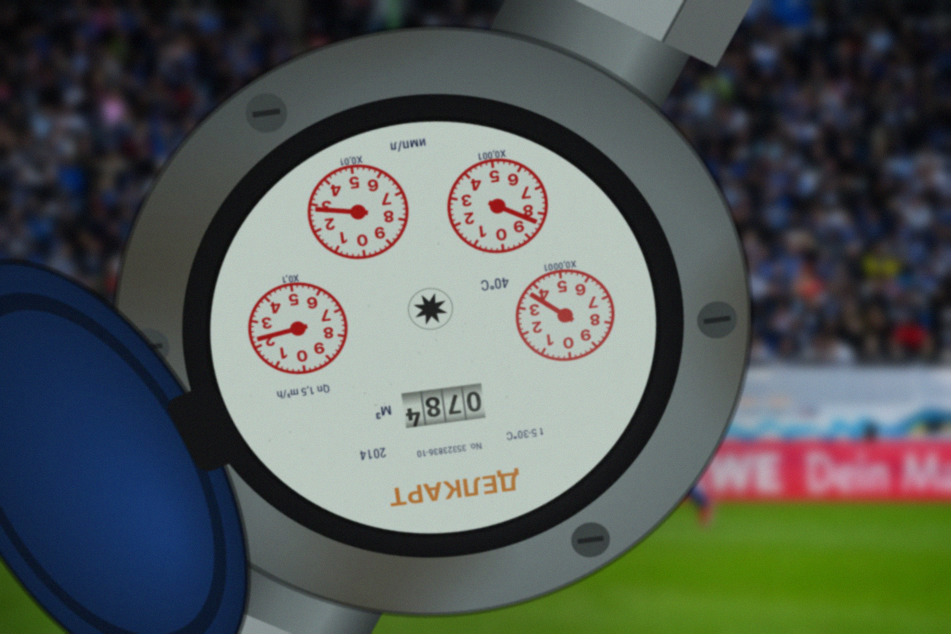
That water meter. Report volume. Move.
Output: 784.2283 m³
